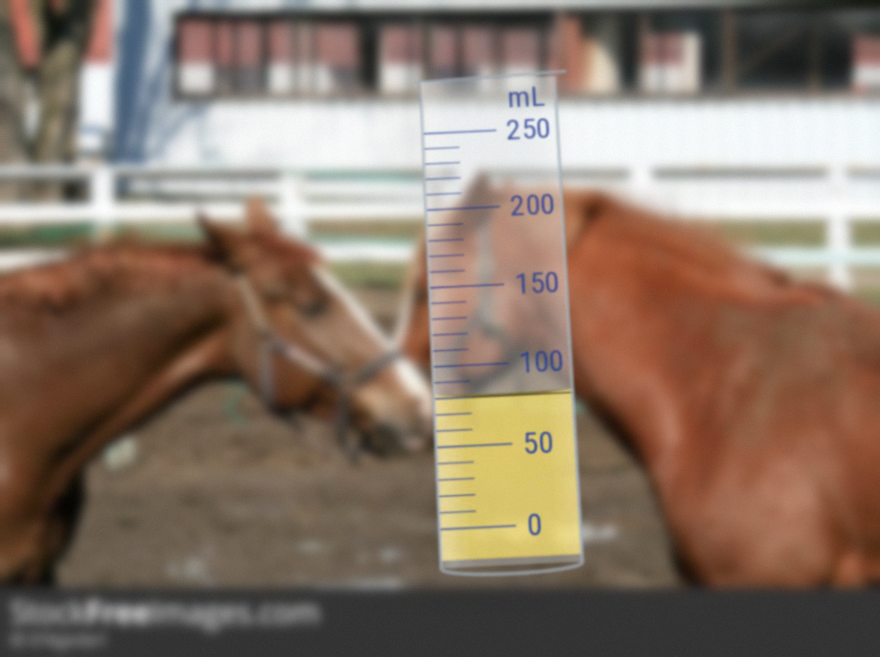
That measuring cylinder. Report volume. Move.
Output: 80 mL
